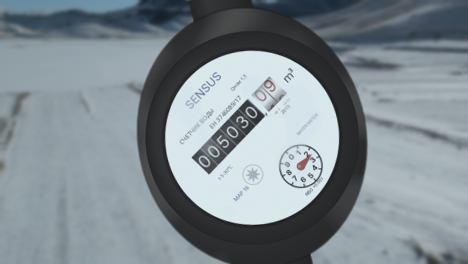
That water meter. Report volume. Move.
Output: 5030.092 m³
